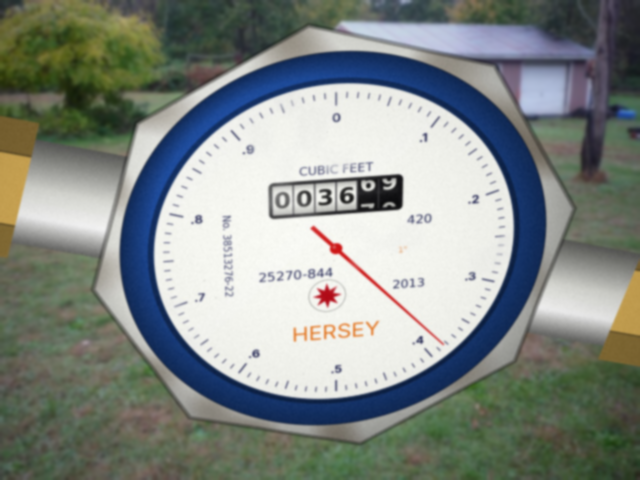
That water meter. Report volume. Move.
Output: 3669.38 ft³
